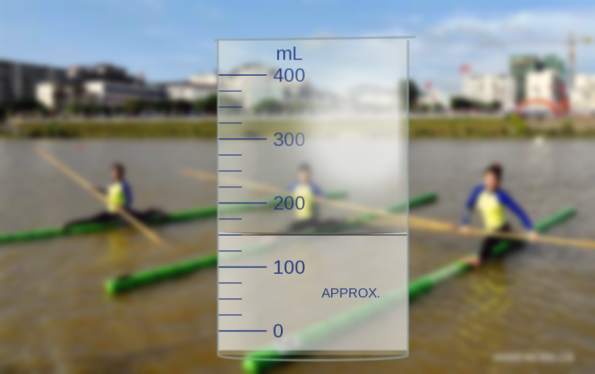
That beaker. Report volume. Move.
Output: 150 mL
